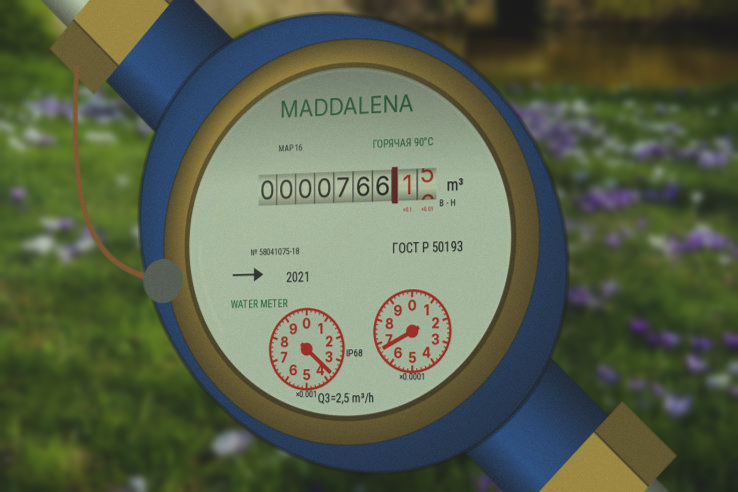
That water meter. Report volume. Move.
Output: 766.1536 m³
